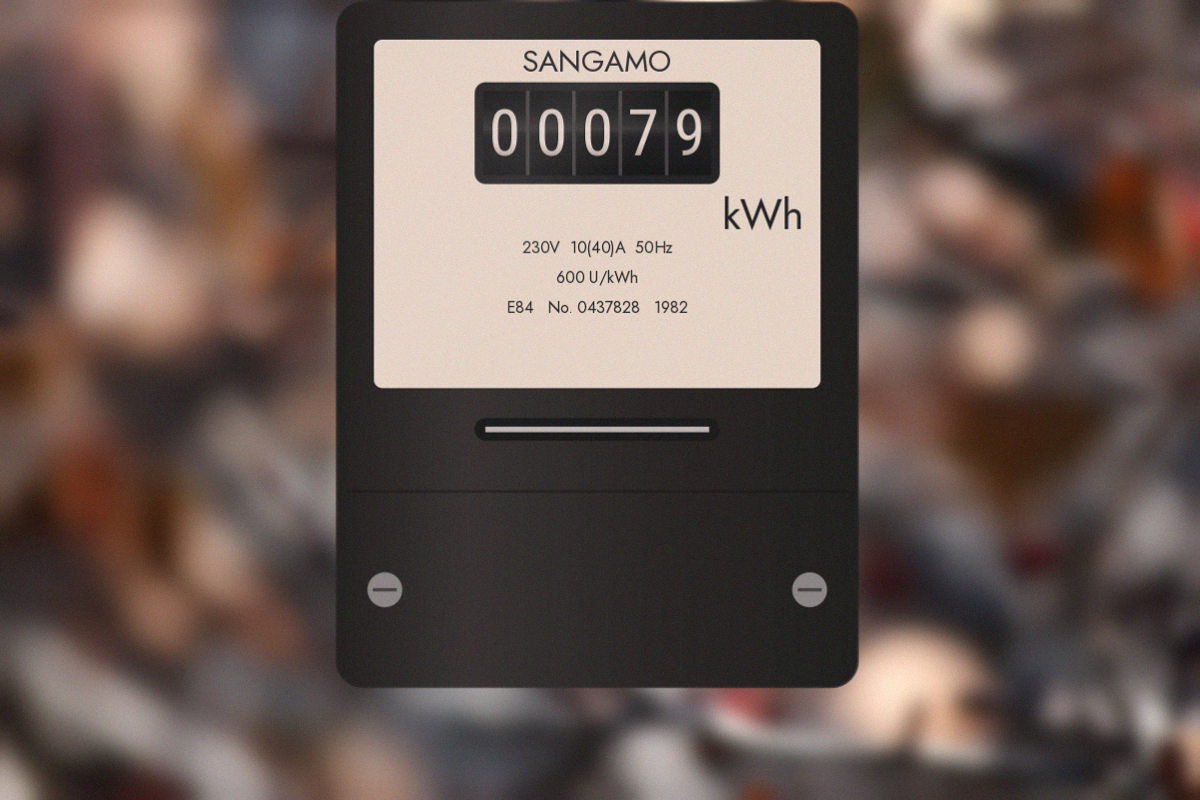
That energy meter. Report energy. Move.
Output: 79 kWh
